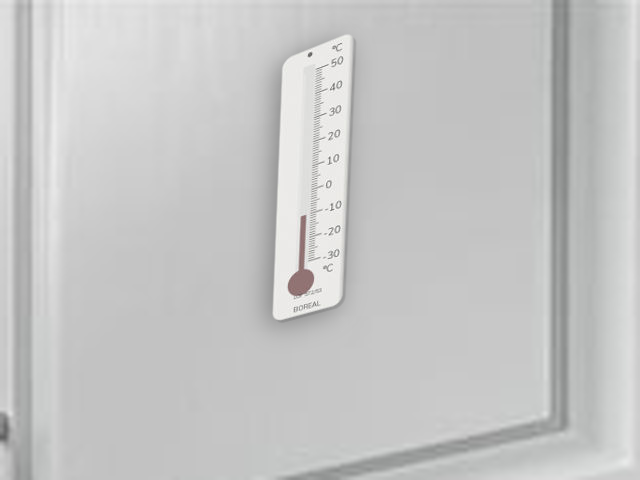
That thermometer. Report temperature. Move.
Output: -10 °C
